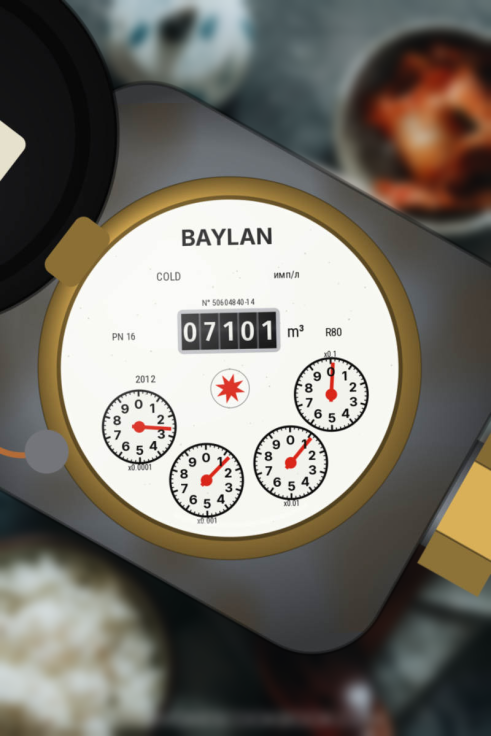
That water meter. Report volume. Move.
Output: 7101.0112 m³
